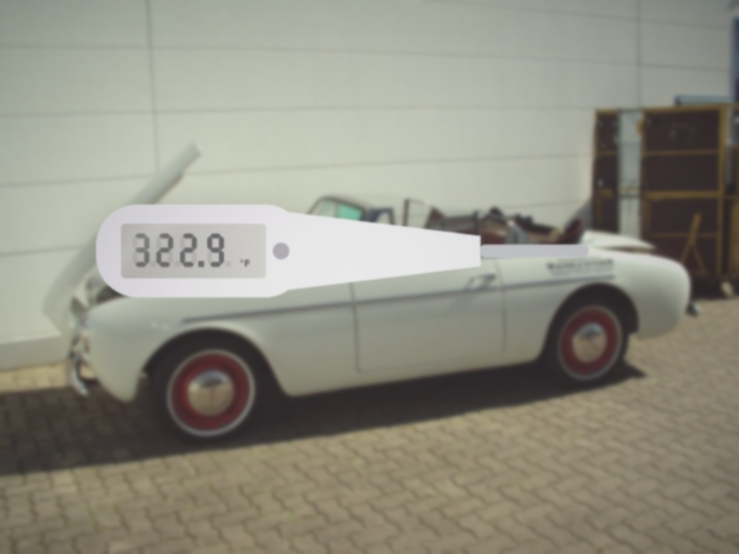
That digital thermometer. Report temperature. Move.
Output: 322.9 °F
